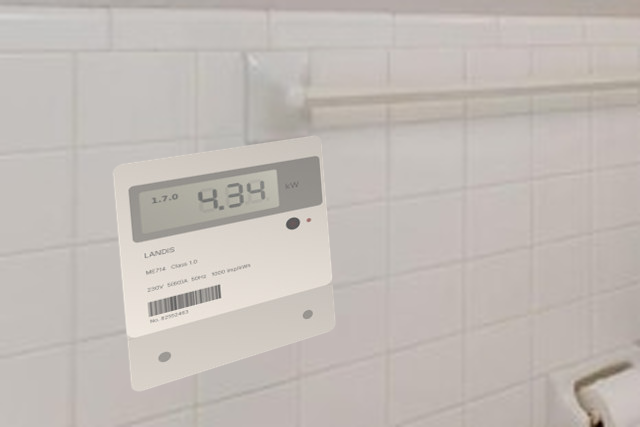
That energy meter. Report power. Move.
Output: 4.34 kW
